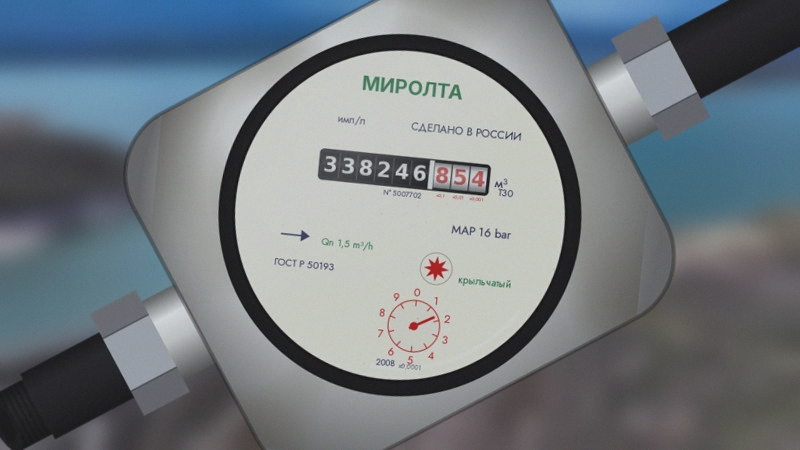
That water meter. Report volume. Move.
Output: 338246.8541 m³
